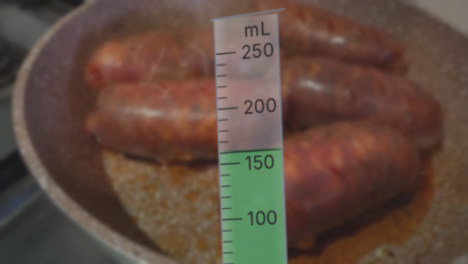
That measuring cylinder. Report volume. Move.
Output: 160 mL
